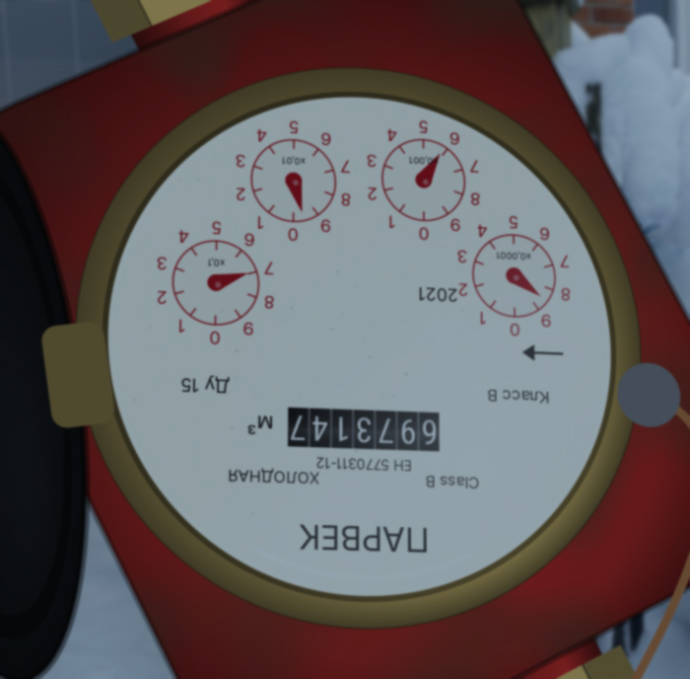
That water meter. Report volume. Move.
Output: 6973147.6958 m³
